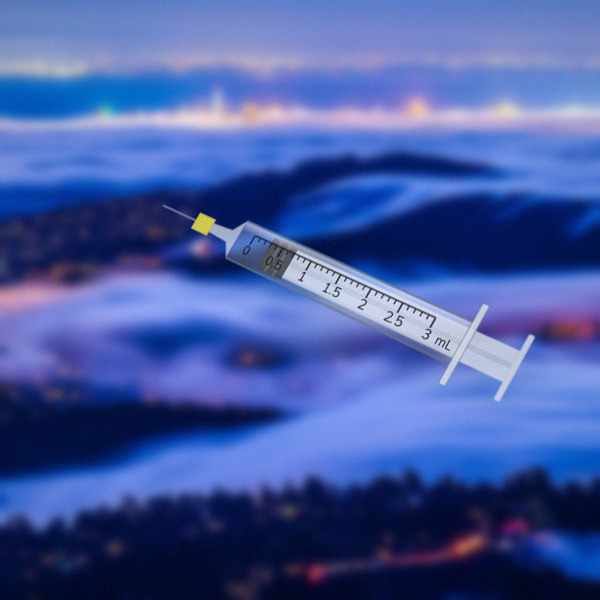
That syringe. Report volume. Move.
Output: 0.3 mL
